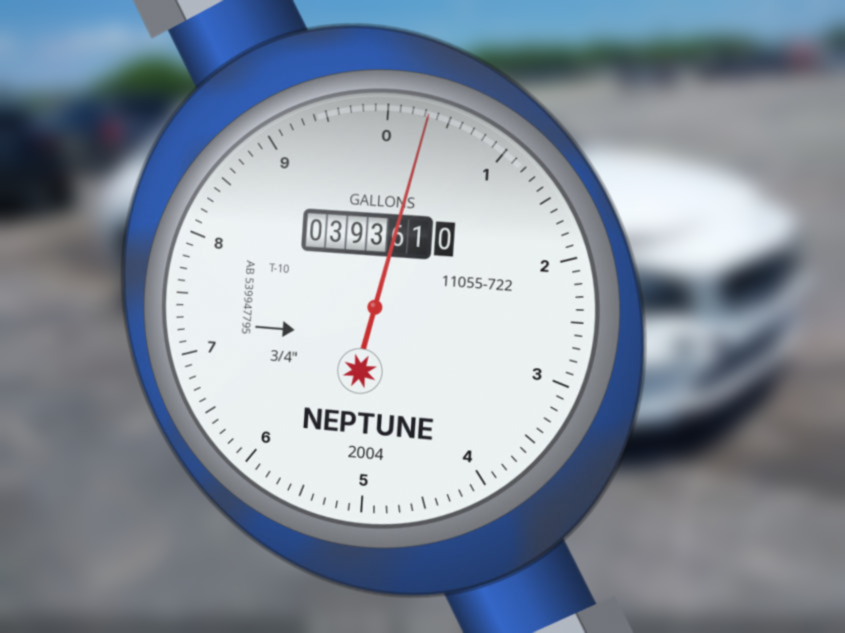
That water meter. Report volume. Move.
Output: 393610.3 gal
